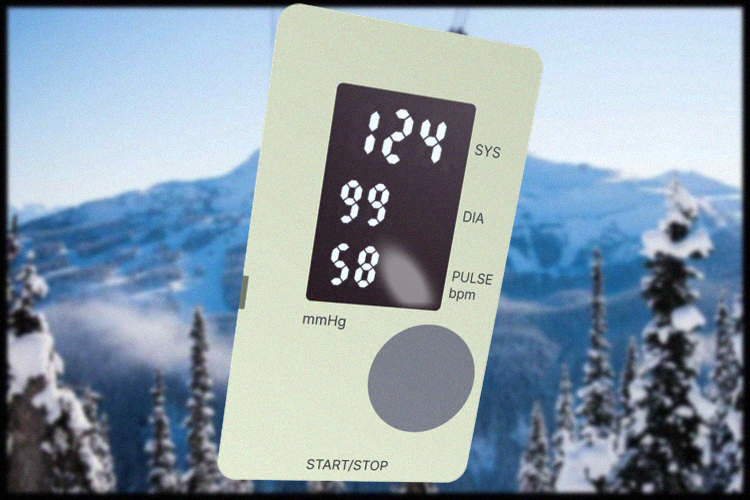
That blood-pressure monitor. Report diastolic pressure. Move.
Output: 99 mmHg
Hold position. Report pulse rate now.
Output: 58 bpm
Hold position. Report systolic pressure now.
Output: 124 mmHg
